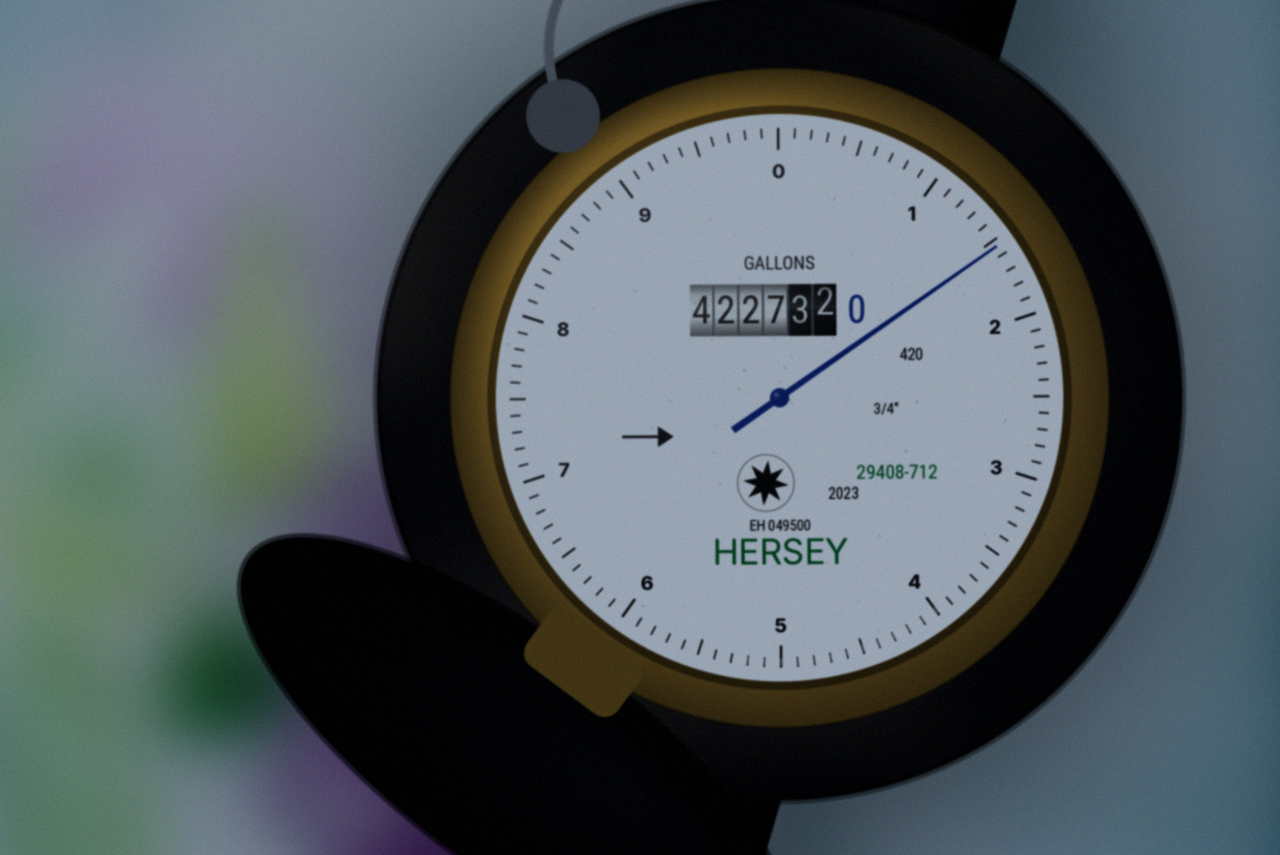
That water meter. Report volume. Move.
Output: 4227321.5 gal
